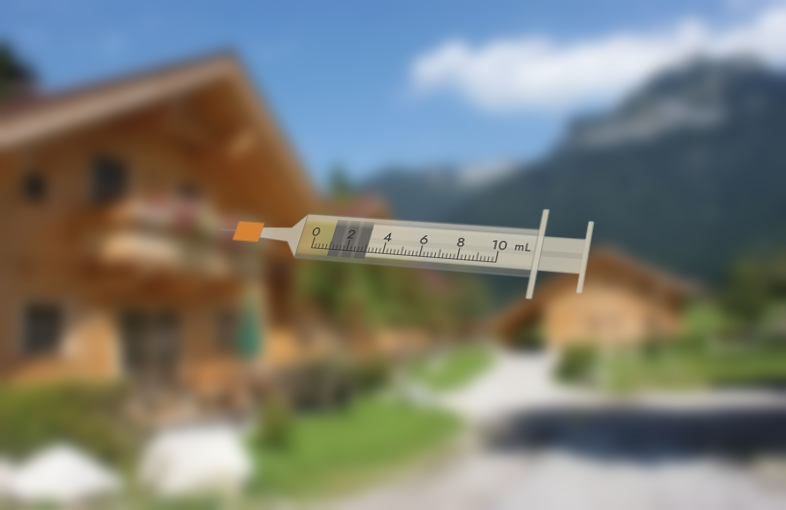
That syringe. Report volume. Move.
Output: 1 mL
